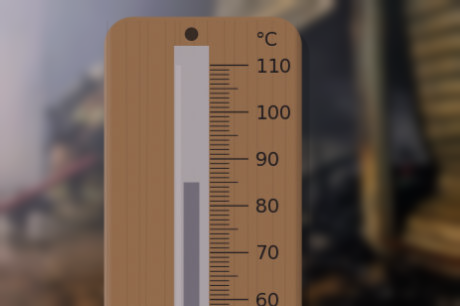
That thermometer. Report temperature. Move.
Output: 85 °C
